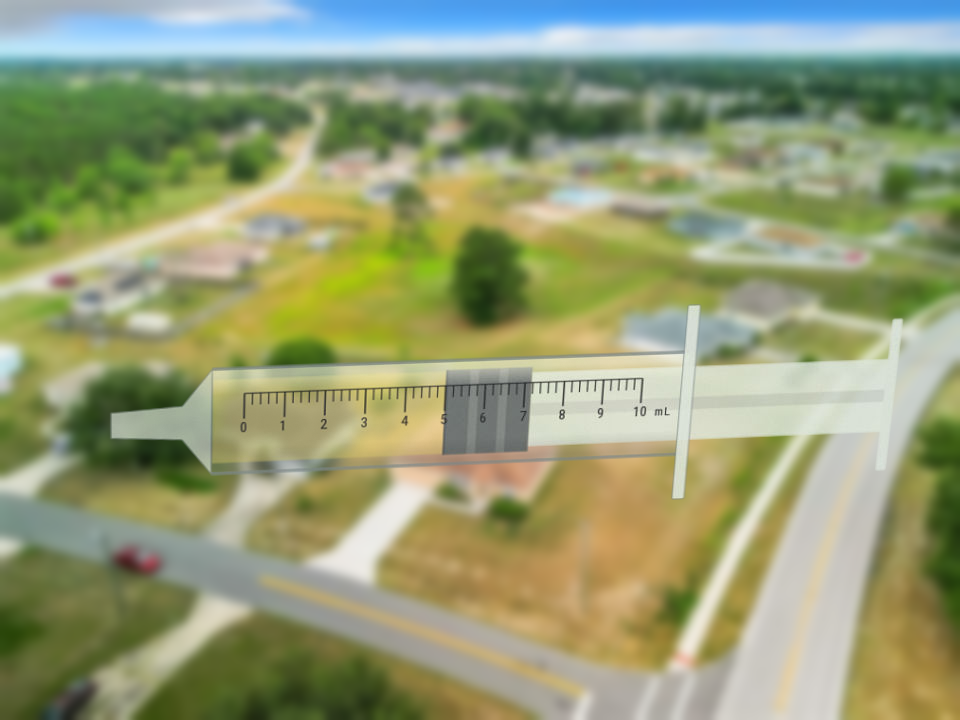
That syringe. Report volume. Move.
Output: 5 mL
